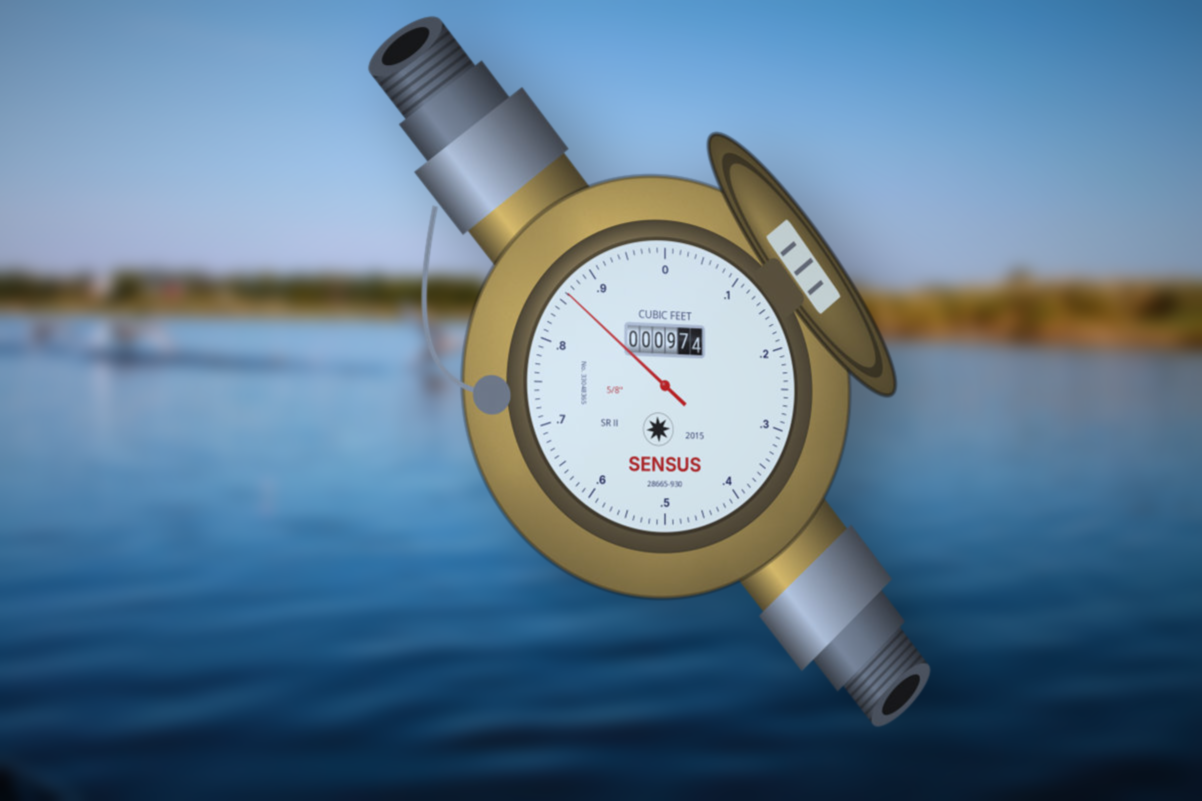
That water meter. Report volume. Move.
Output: 973.86 ft³
